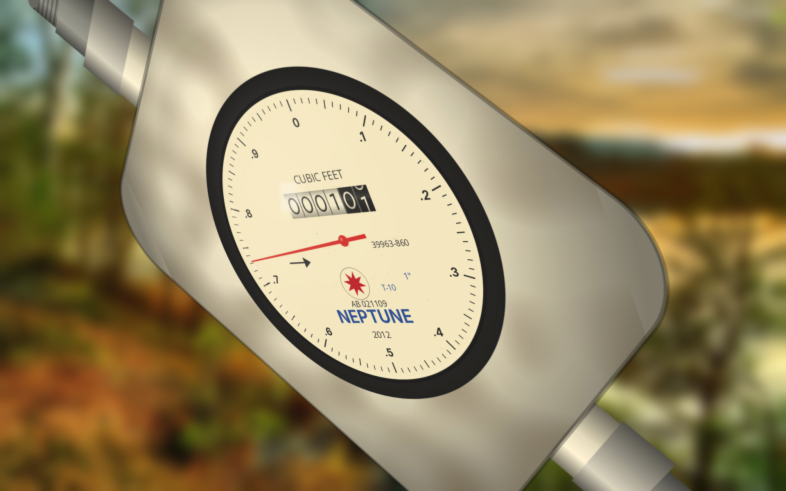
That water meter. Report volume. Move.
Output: 100.73 ft³
